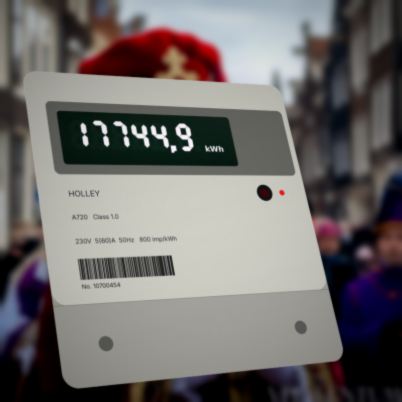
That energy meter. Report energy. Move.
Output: 17744.9 kWh
